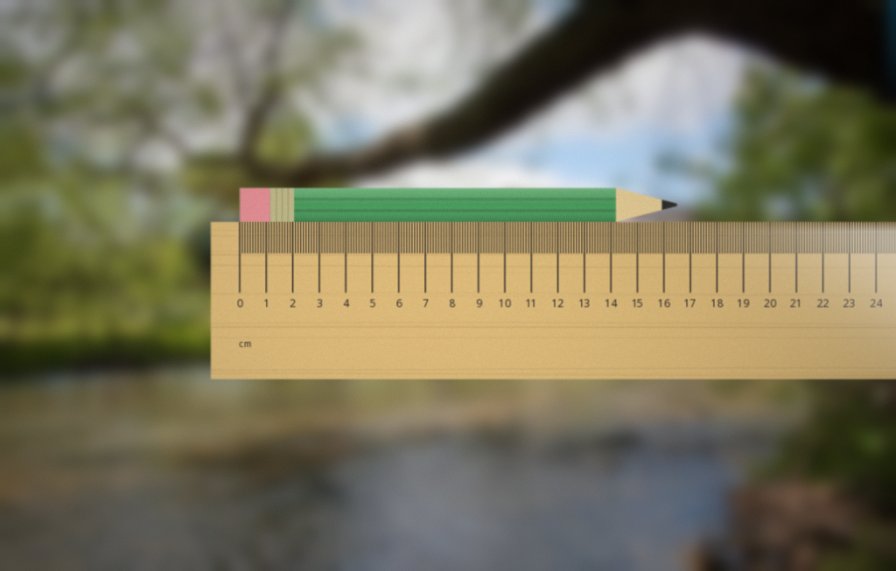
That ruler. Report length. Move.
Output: 16.5 cm
